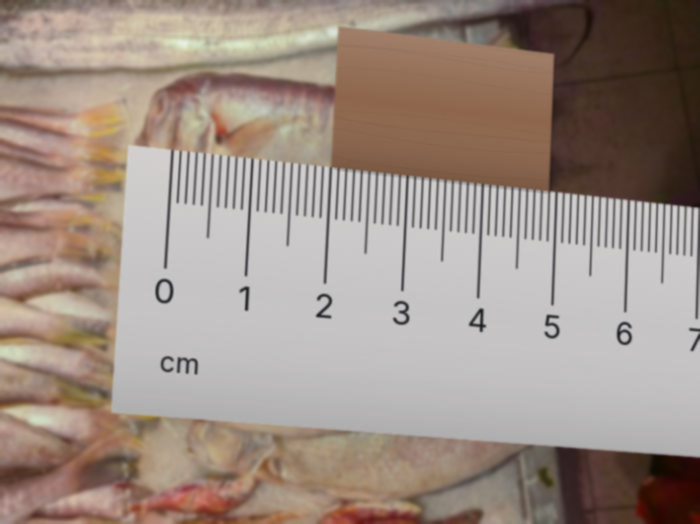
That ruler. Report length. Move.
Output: 2.9 cm
